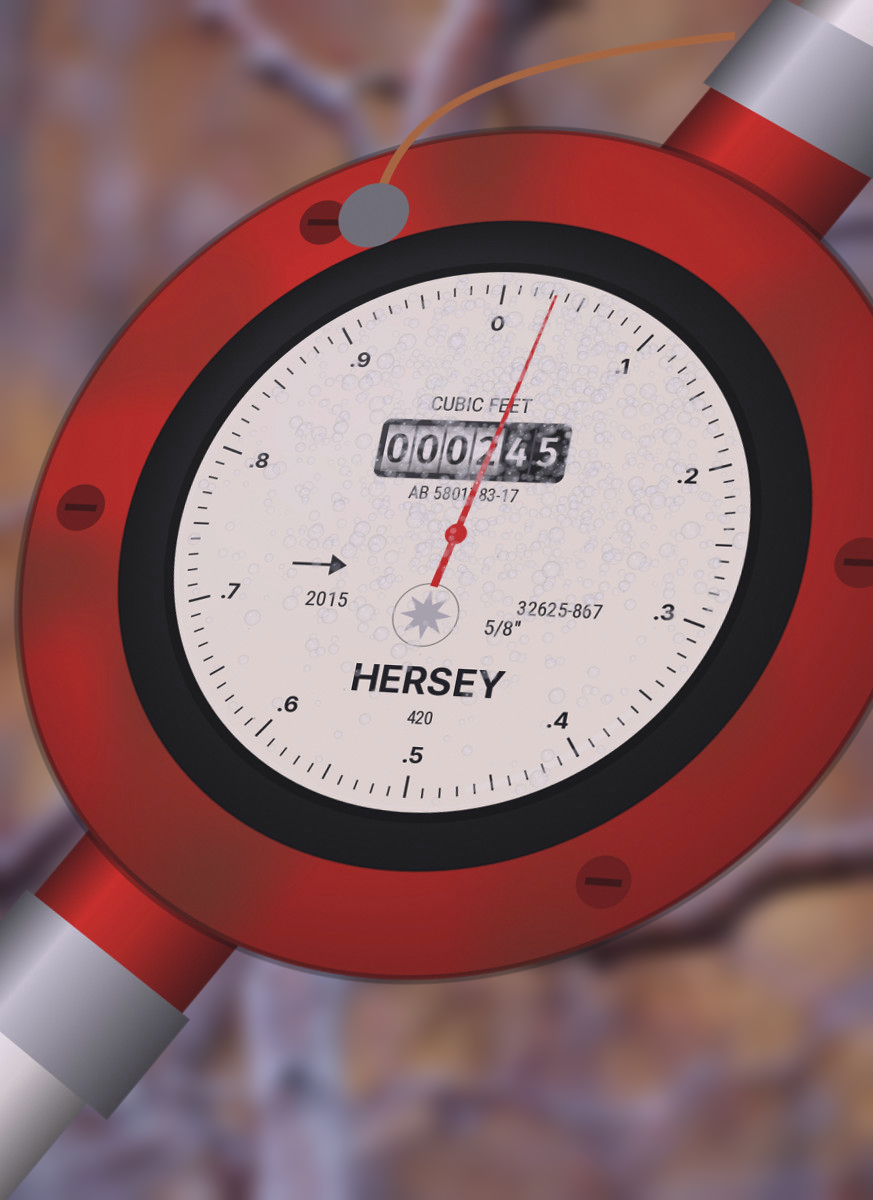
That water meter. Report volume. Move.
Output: 245.03 ft³
